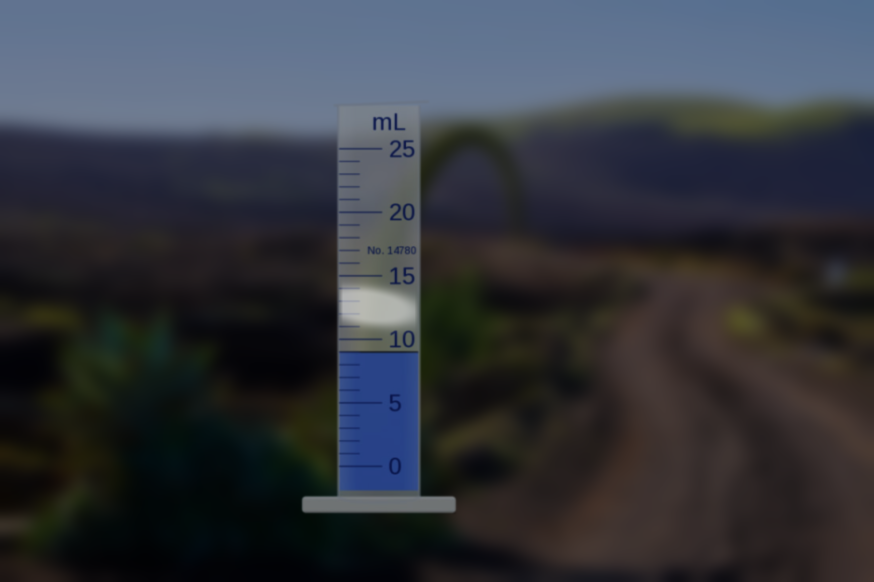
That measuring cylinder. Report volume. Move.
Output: 9 mL
